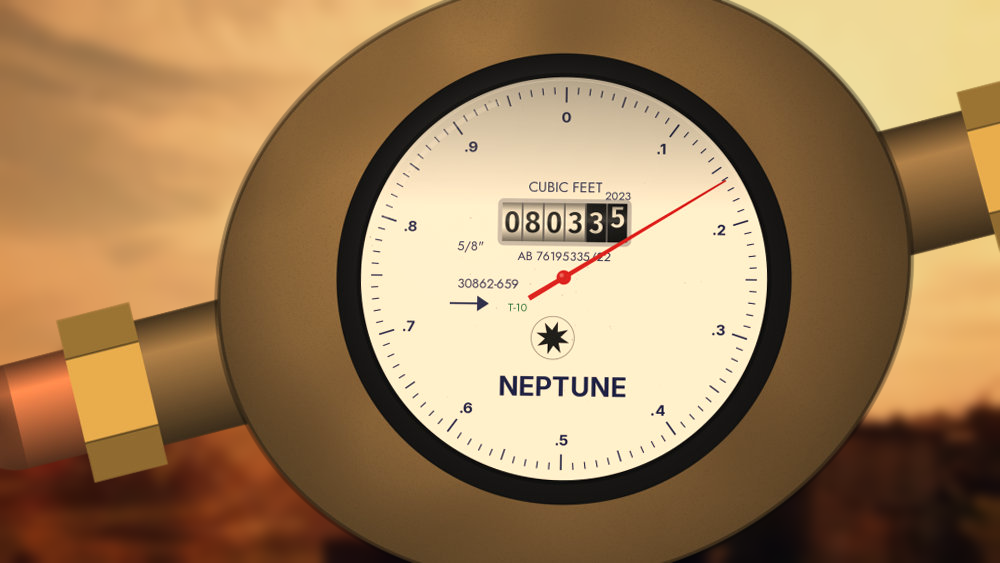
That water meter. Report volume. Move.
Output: 80335.16 ft³
